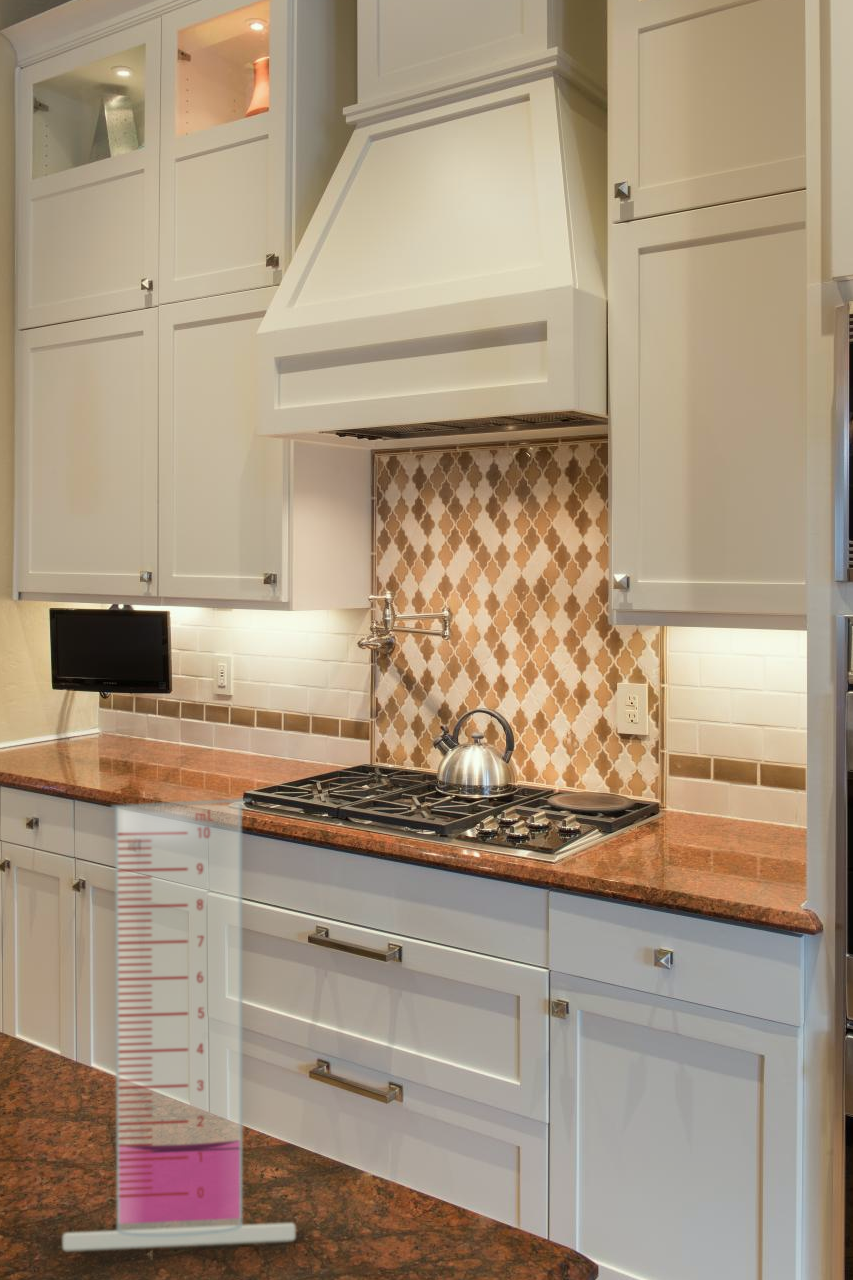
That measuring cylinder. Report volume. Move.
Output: 1.2 mL
